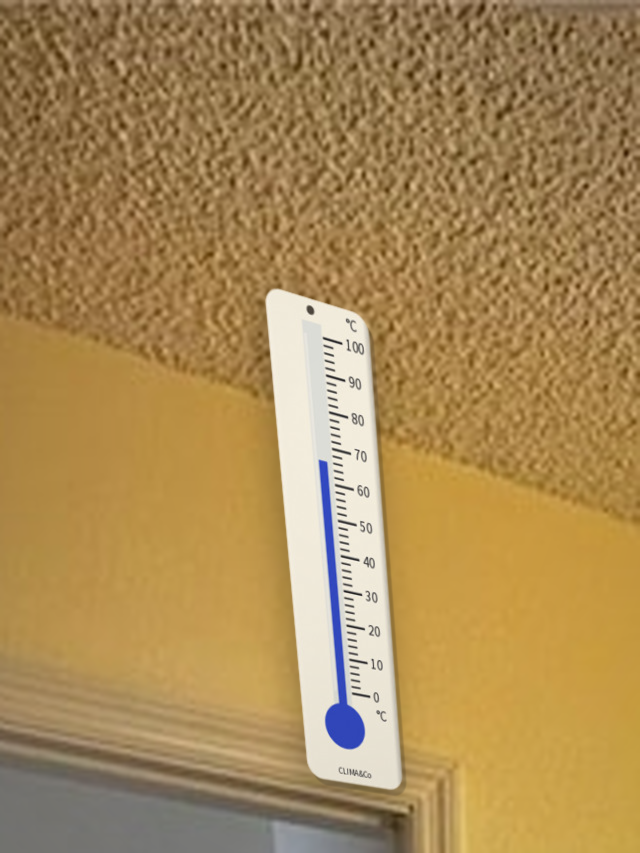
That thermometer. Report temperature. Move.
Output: 66 °C
